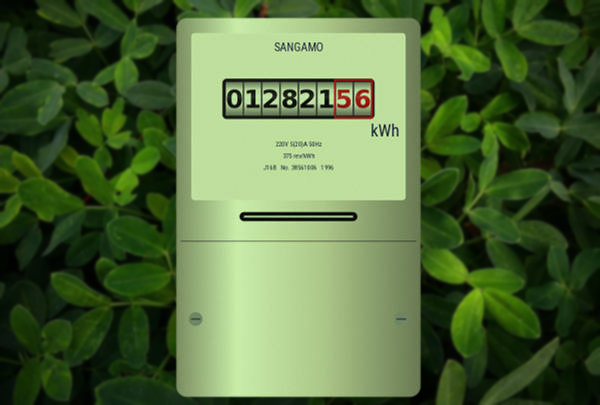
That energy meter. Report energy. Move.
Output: 12821.56 kWh
